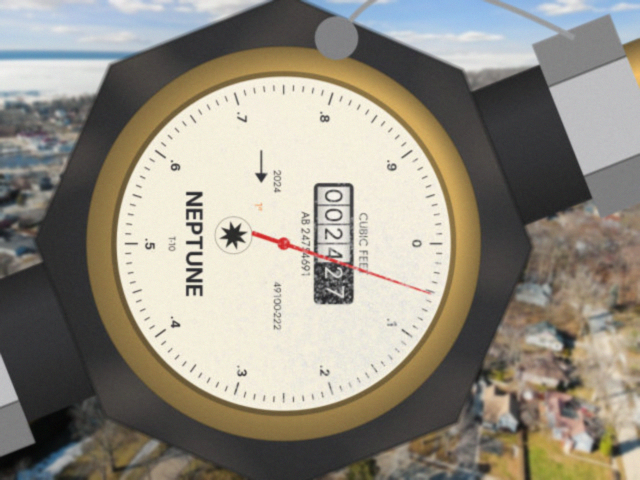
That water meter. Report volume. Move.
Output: 2427.05 ft³
